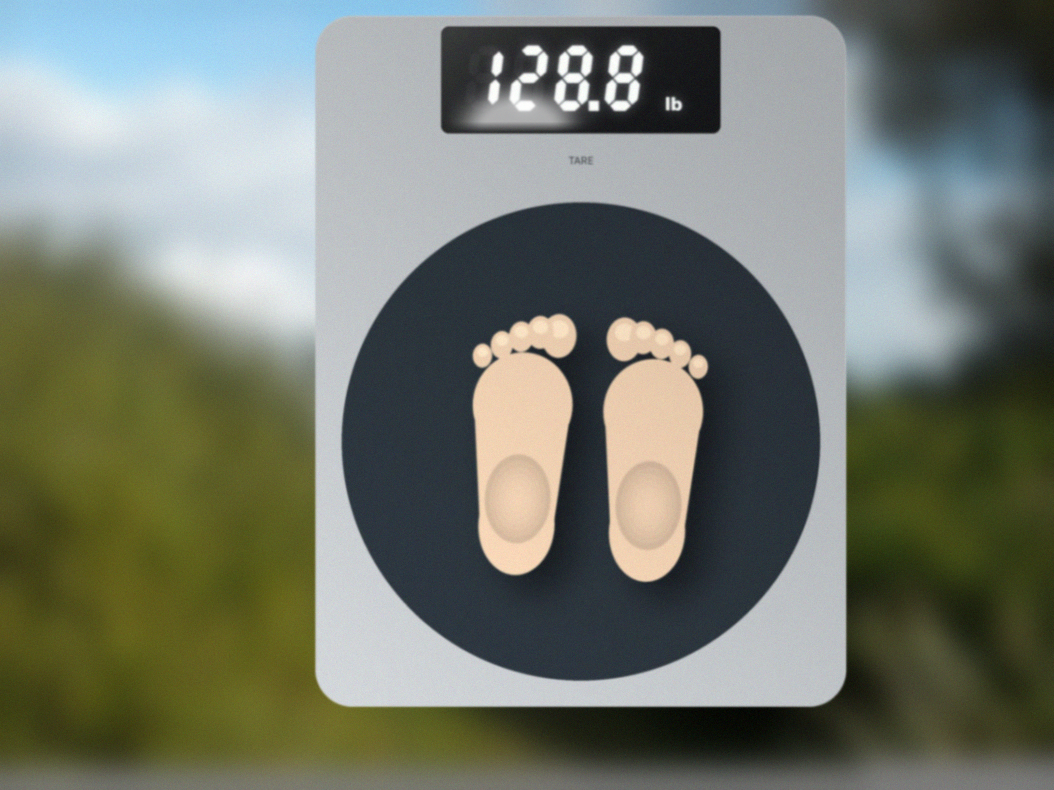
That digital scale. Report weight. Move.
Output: 128.8 lb
